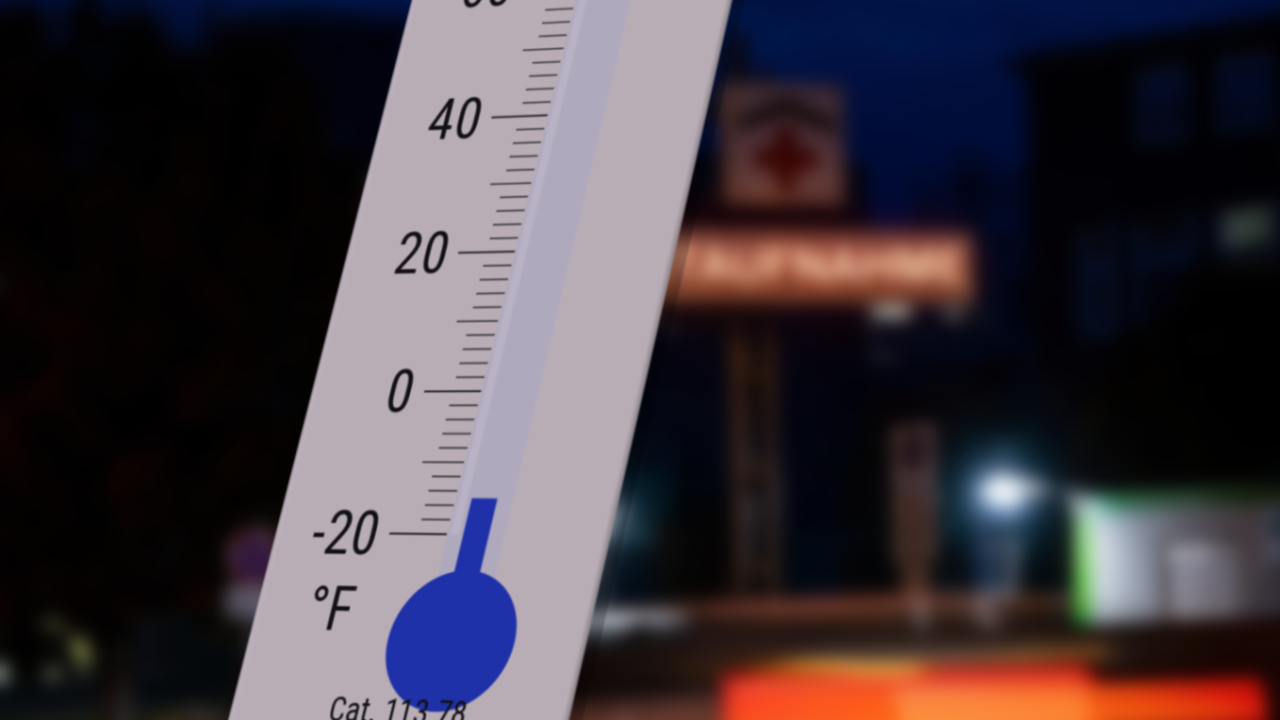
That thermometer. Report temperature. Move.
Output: -15 °F
